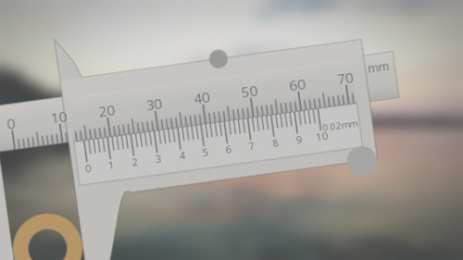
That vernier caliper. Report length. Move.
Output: 14.5 mm
